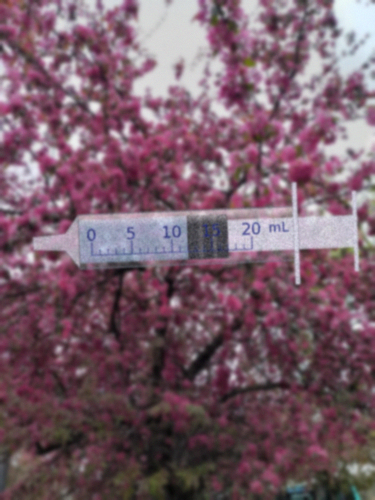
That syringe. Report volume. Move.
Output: 12 mL
